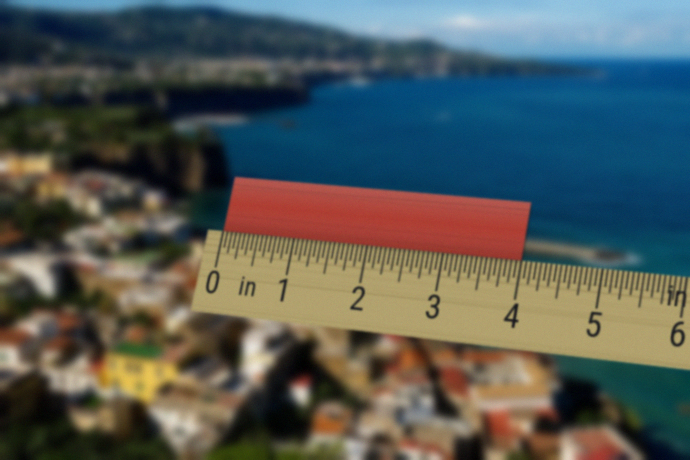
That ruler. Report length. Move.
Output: 4 in
